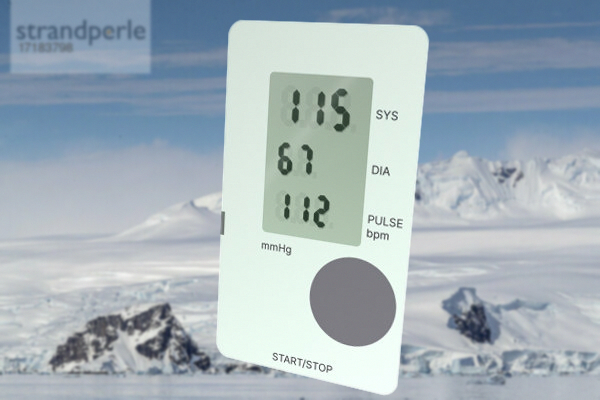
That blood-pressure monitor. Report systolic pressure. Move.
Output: 115 mmHg
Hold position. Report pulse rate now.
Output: 112 bpm
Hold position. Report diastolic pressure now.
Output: 67 mmHg
